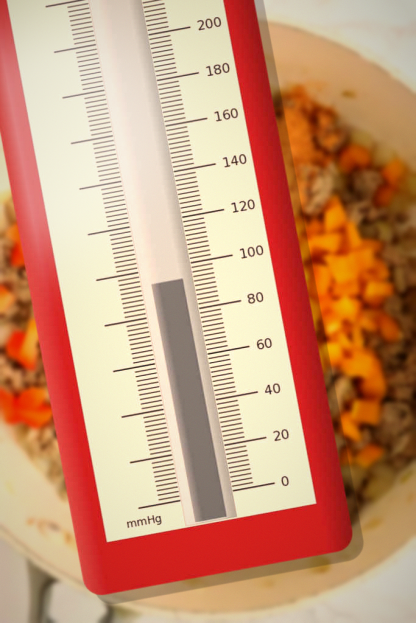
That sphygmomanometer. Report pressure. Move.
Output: 94 mmHg
